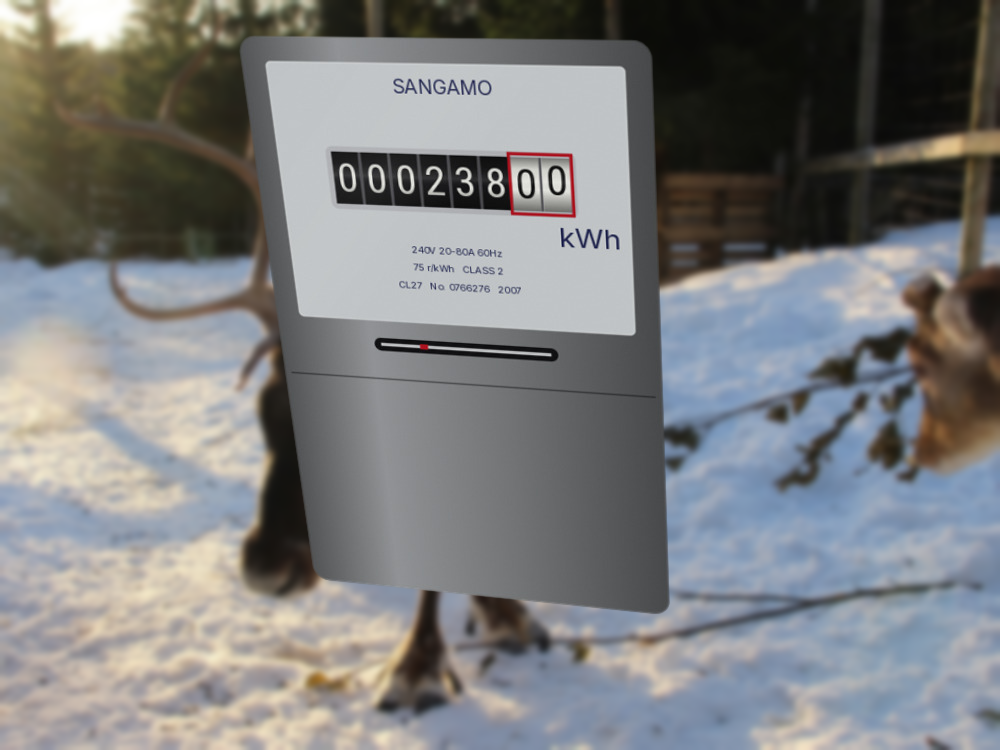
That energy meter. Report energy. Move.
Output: 238.00 kWh
